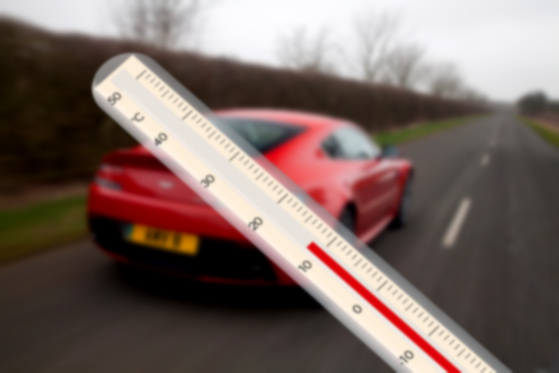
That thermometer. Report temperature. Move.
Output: 12 °C
